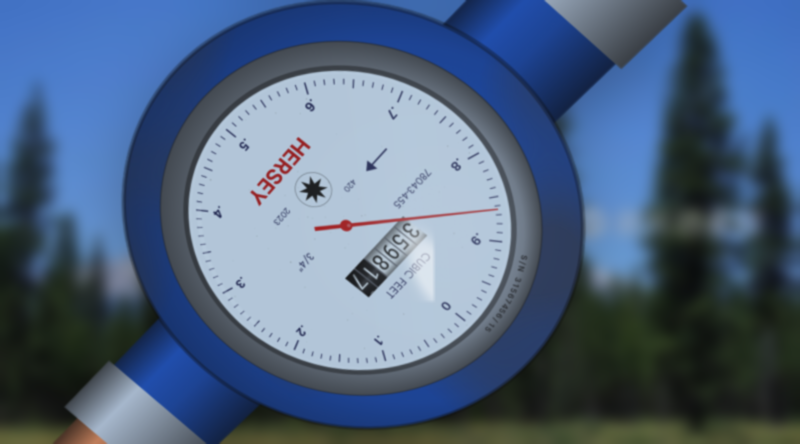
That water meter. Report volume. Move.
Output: 359816.86 ft³
